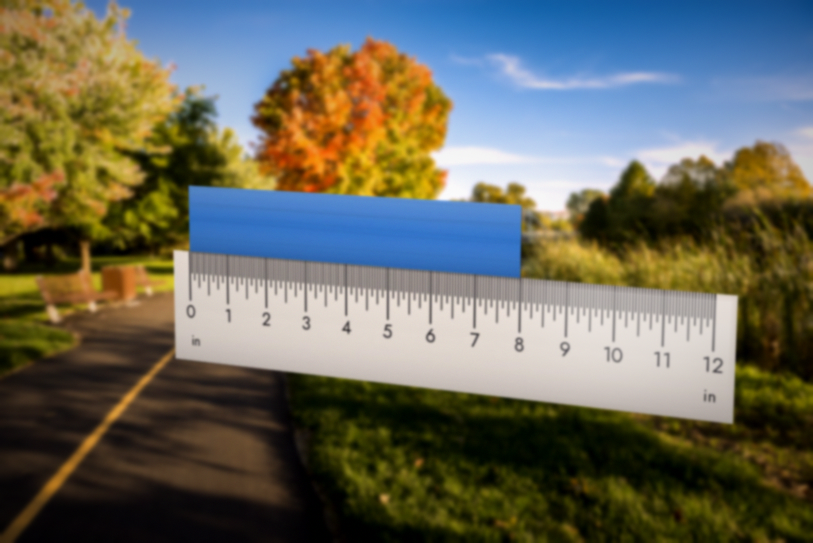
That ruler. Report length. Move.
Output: 8 in
